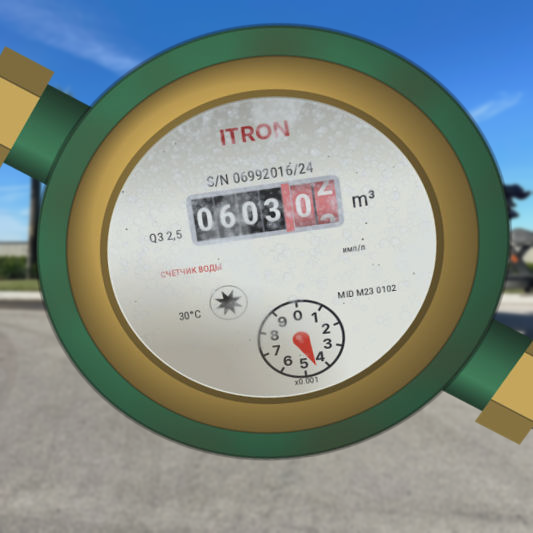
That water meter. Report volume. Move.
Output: 603.024 m³
